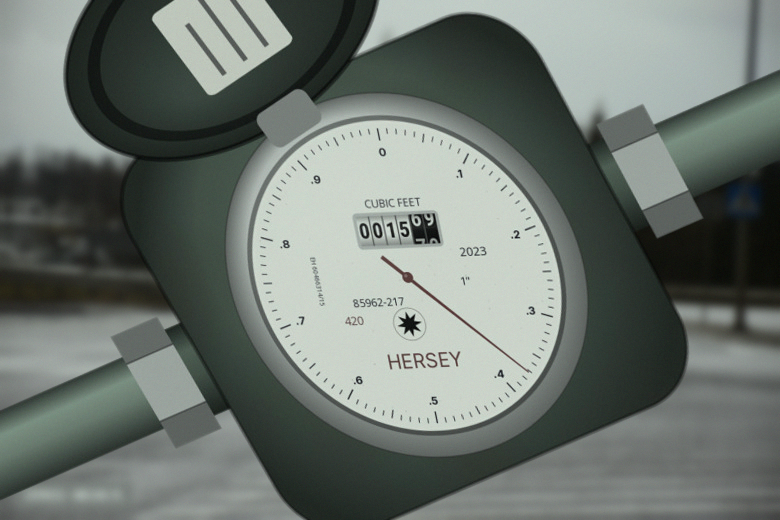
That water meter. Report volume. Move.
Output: 1569.37 ft³
